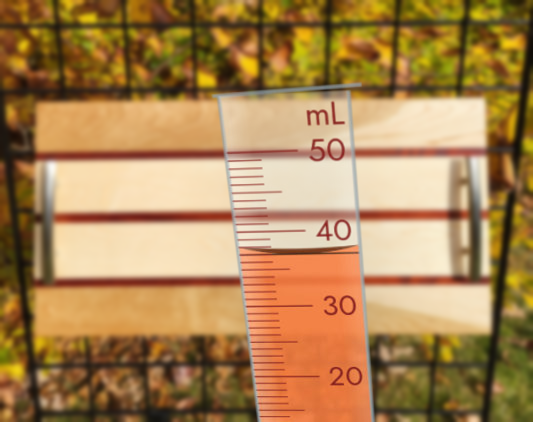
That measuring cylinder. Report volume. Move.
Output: 37 mL
